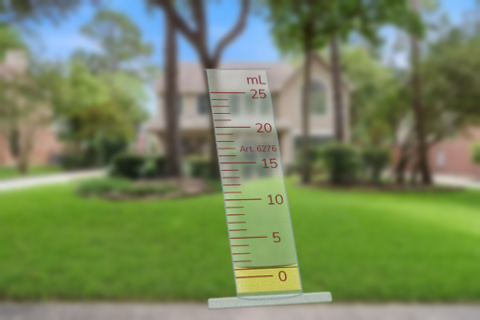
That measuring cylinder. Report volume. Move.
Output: 1 mL
